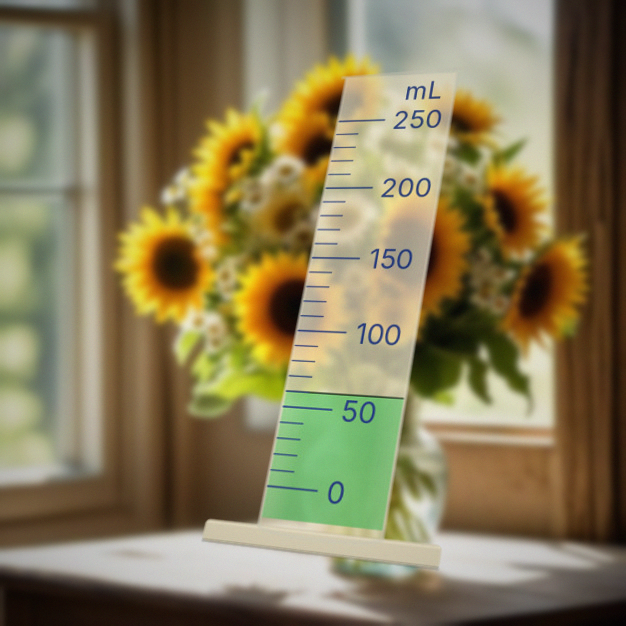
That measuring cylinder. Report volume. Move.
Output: 60 mL
